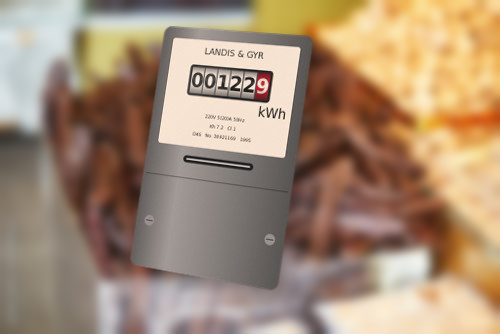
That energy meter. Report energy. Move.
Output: 122.9 kWh
